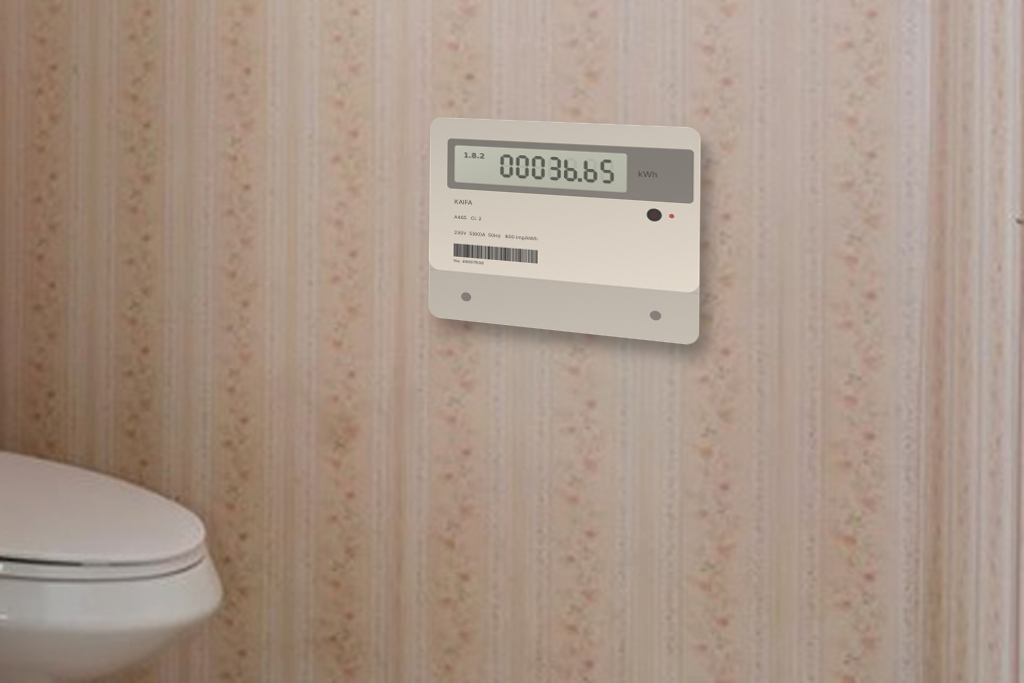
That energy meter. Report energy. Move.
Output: 36.65 kWh
